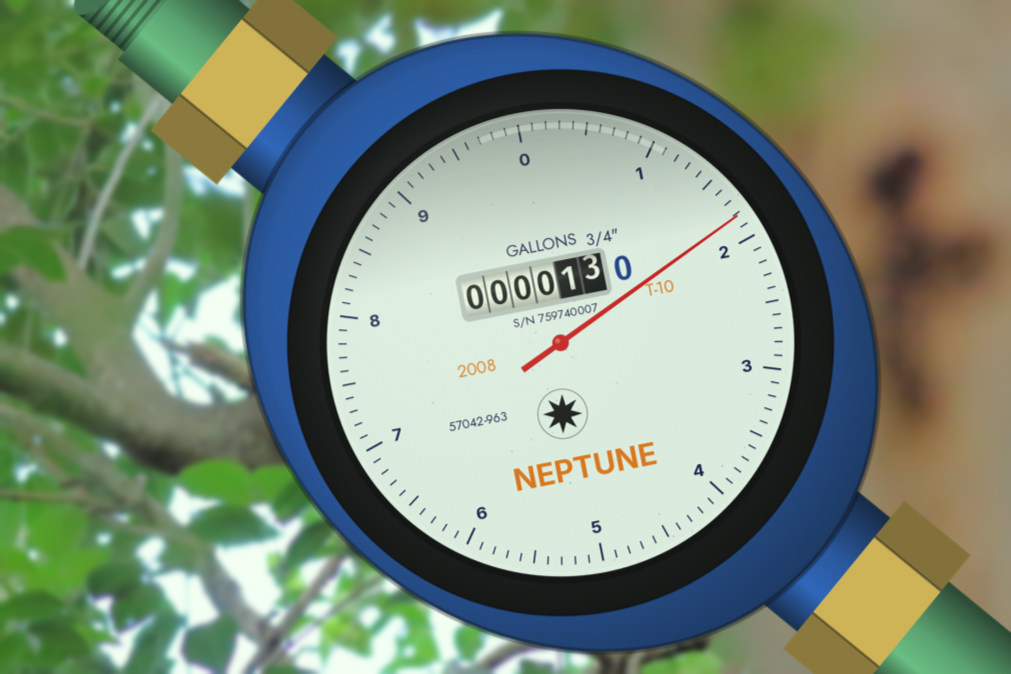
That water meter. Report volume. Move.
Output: 131.8 gal
